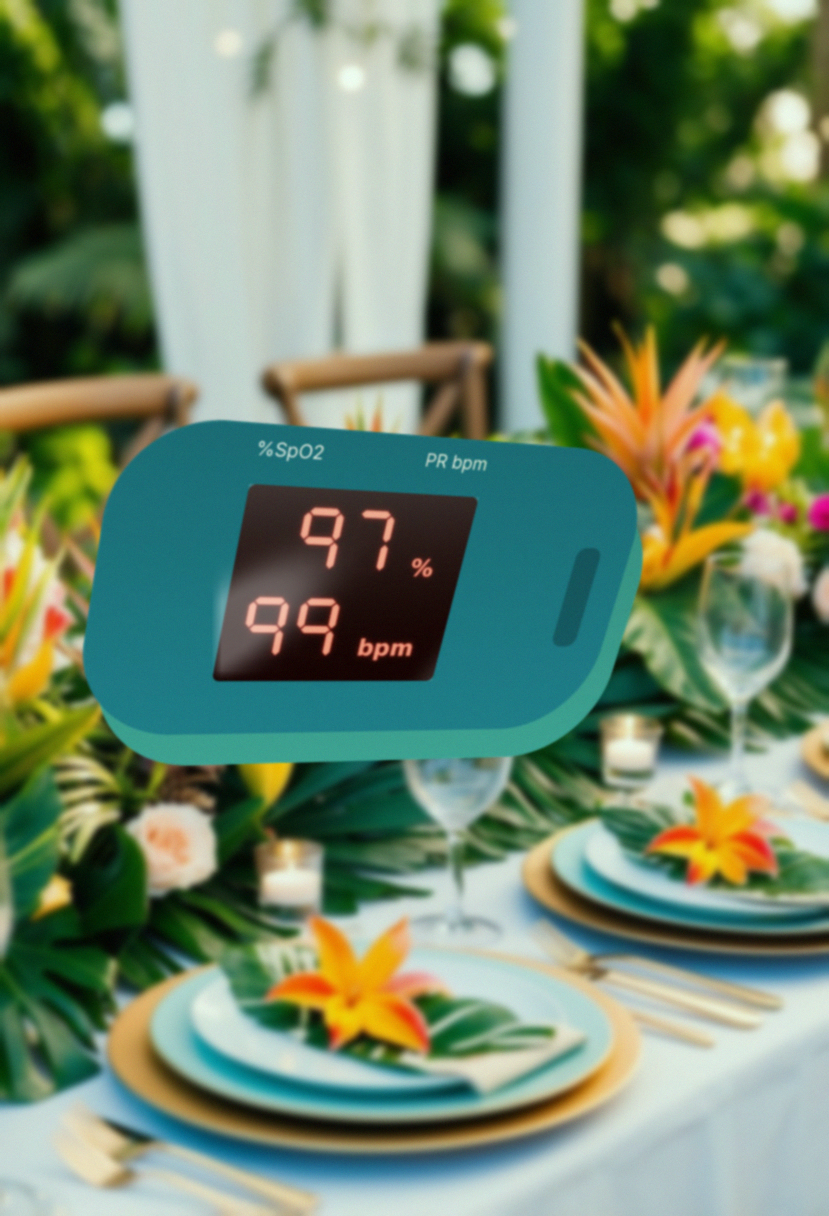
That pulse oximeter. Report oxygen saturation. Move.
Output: 97 %
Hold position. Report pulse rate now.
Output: 99 bpm
